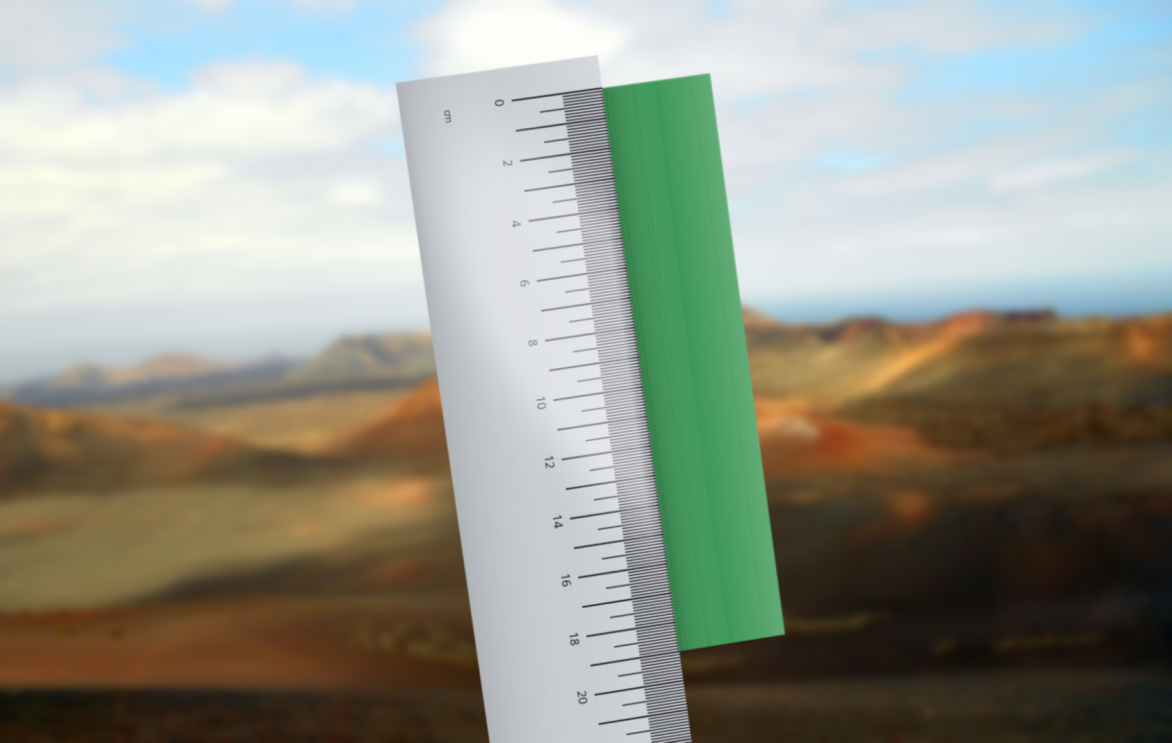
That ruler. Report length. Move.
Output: 19 cm
